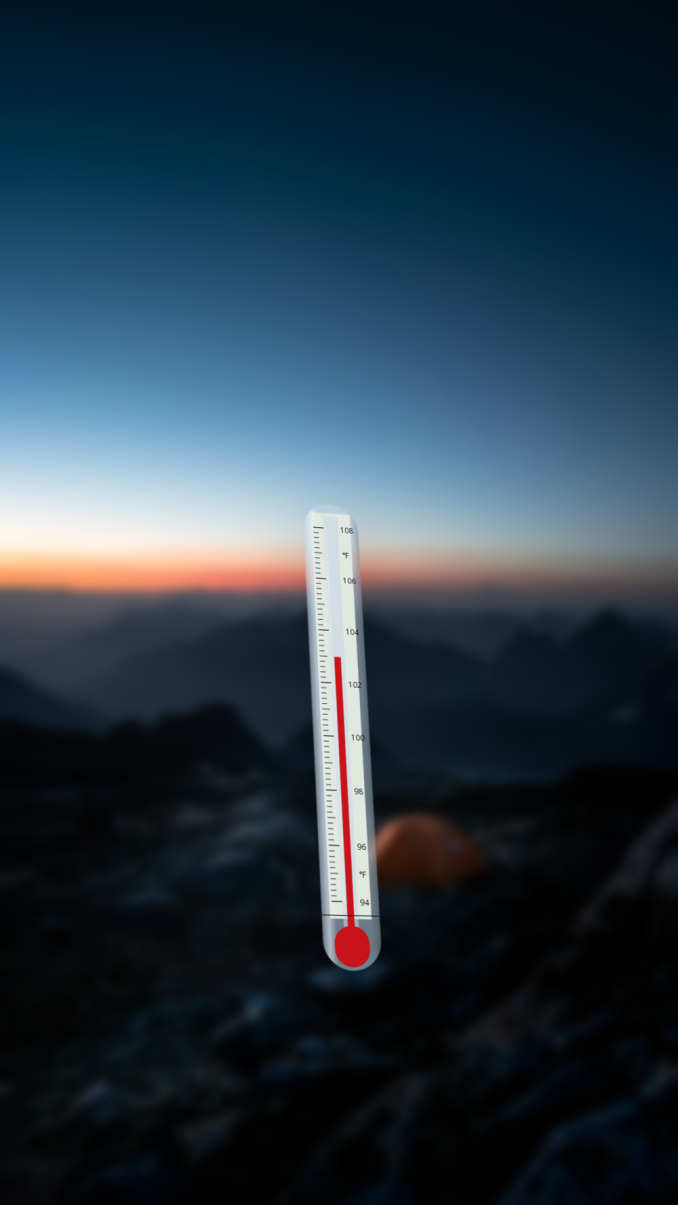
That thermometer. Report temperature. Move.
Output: 103 °F
